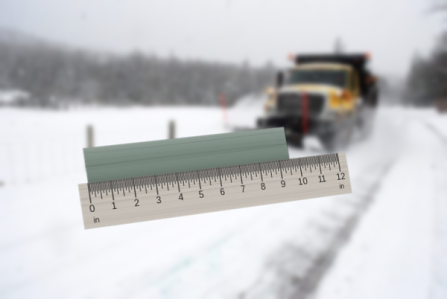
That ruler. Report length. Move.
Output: 9.5 in
